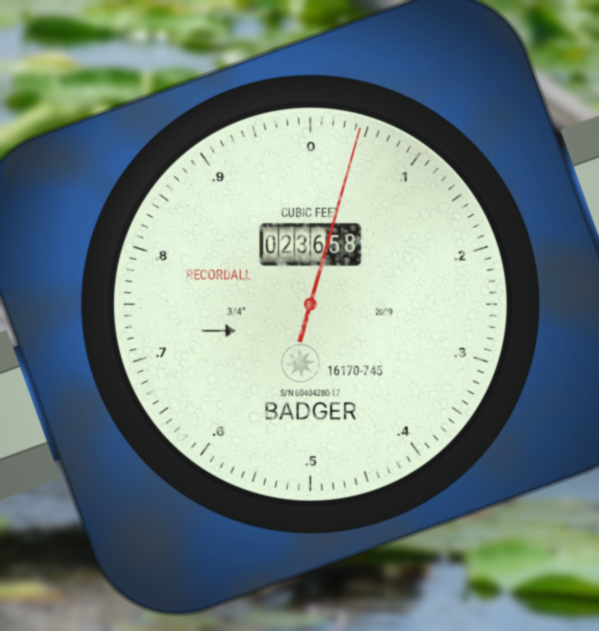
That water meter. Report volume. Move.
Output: 23658.04 ft³
